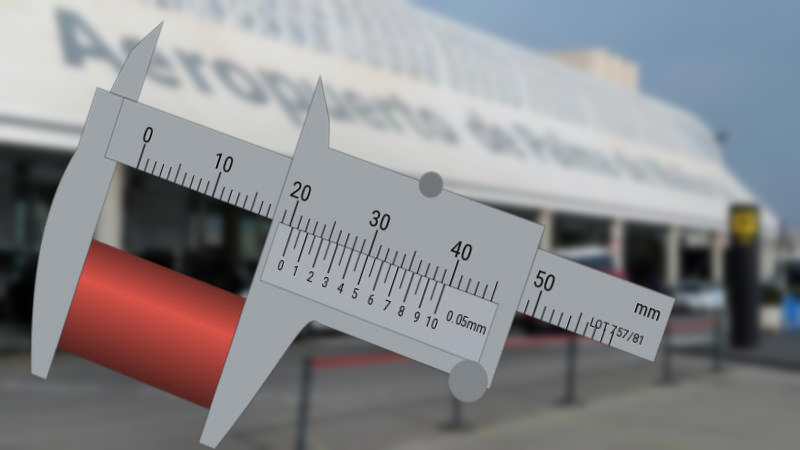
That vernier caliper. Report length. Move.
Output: 20.4 mm
